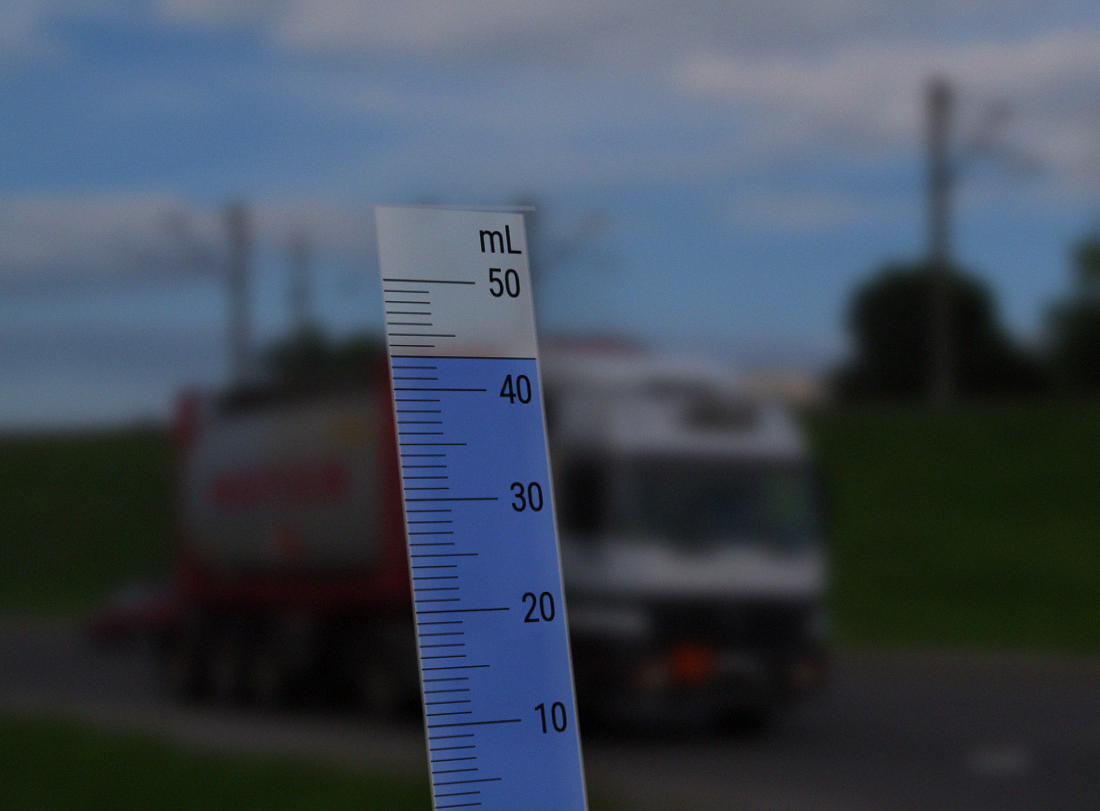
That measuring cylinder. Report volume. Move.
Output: 43 mL
